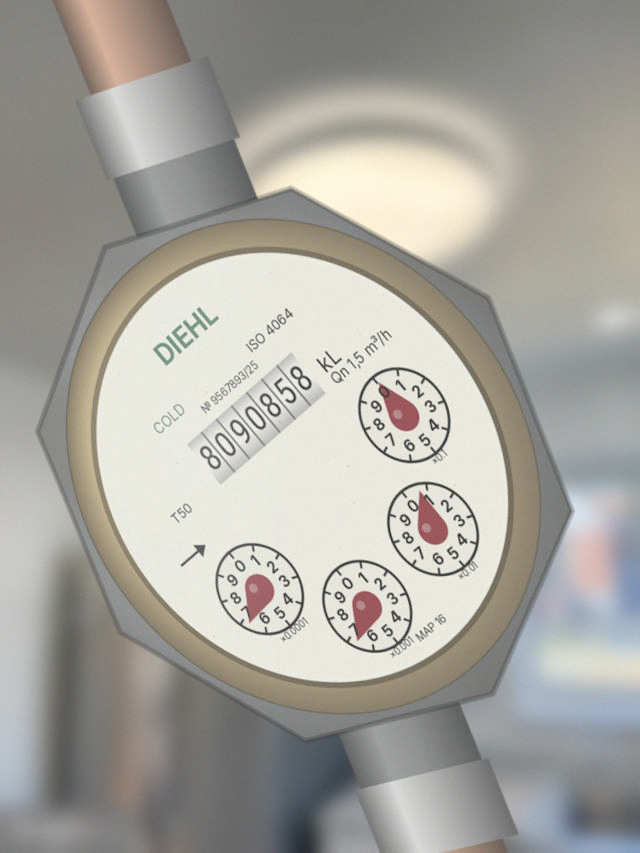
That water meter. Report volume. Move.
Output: 8090858.0066 kL
